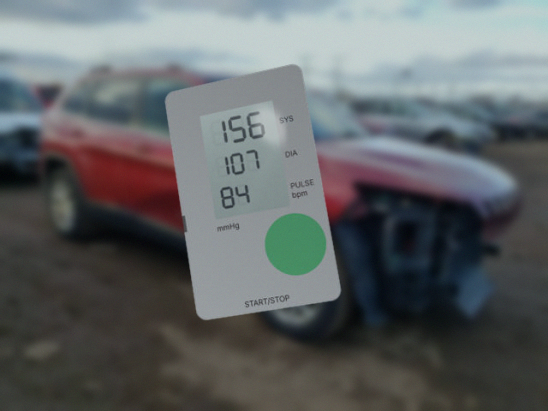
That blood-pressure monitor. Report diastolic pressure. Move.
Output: 107 mmHg
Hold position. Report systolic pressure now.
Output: 156 mmHg
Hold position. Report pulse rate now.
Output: 84 bpm
